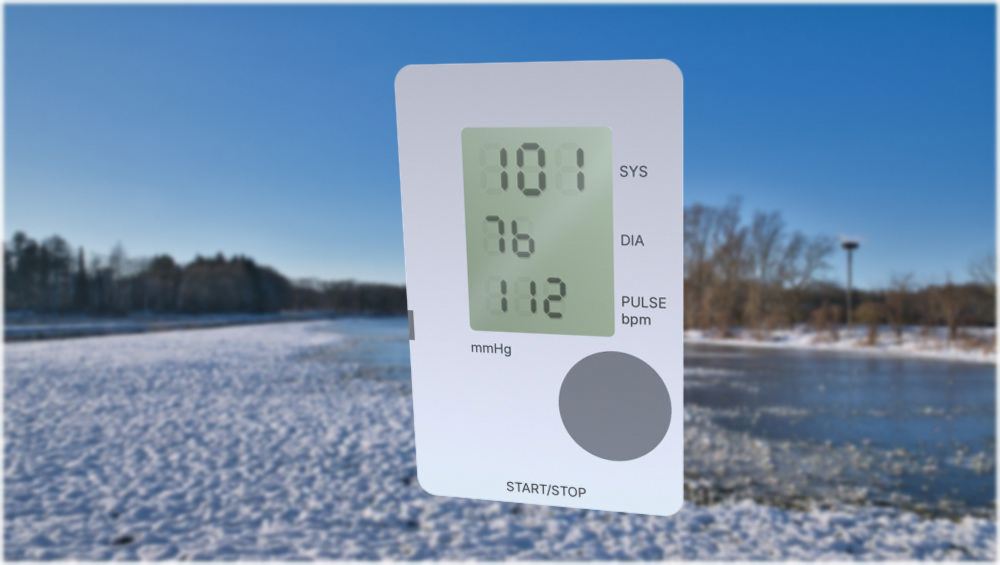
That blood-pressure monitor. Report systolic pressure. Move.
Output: 101 mmHg
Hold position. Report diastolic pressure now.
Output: 76 mmHg
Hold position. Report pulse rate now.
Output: 112 bpm
